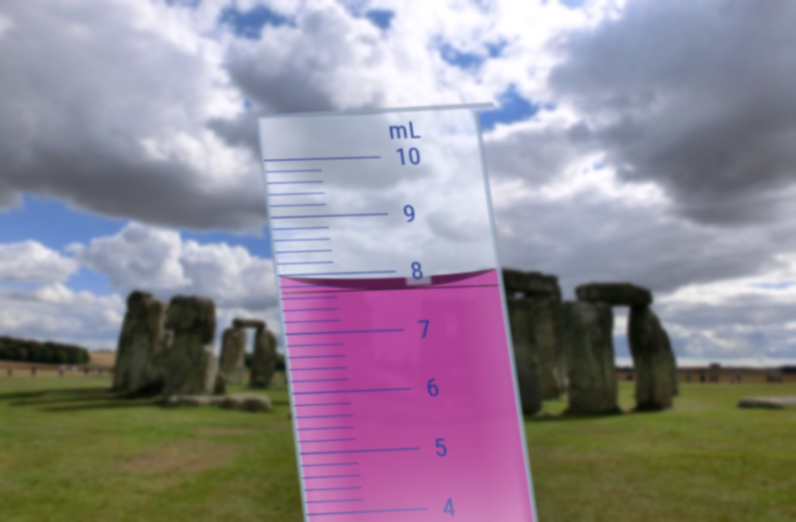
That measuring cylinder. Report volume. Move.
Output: 7.7 mL
